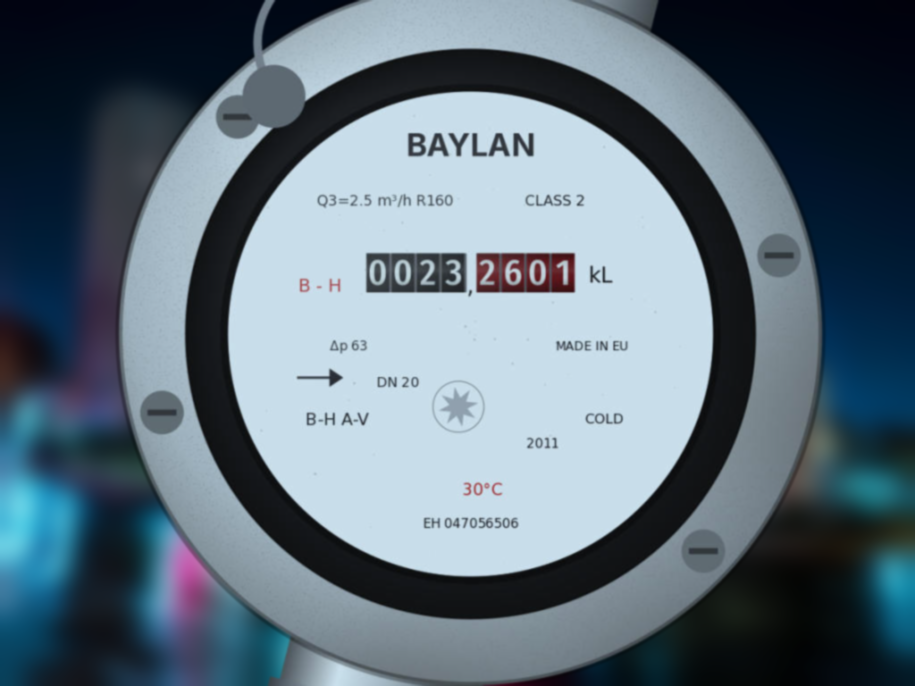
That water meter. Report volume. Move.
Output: 23.2601 kL
